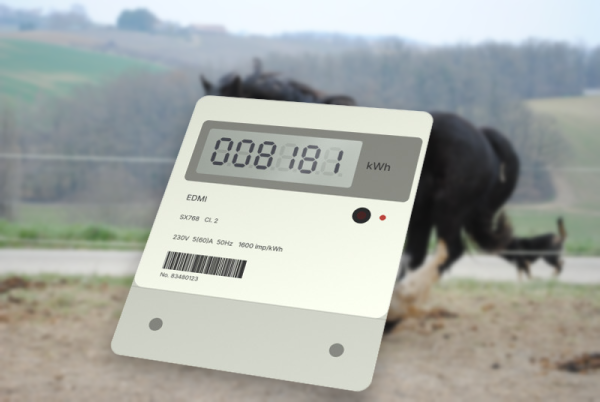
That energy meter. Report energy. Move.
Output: 8181 kWh
